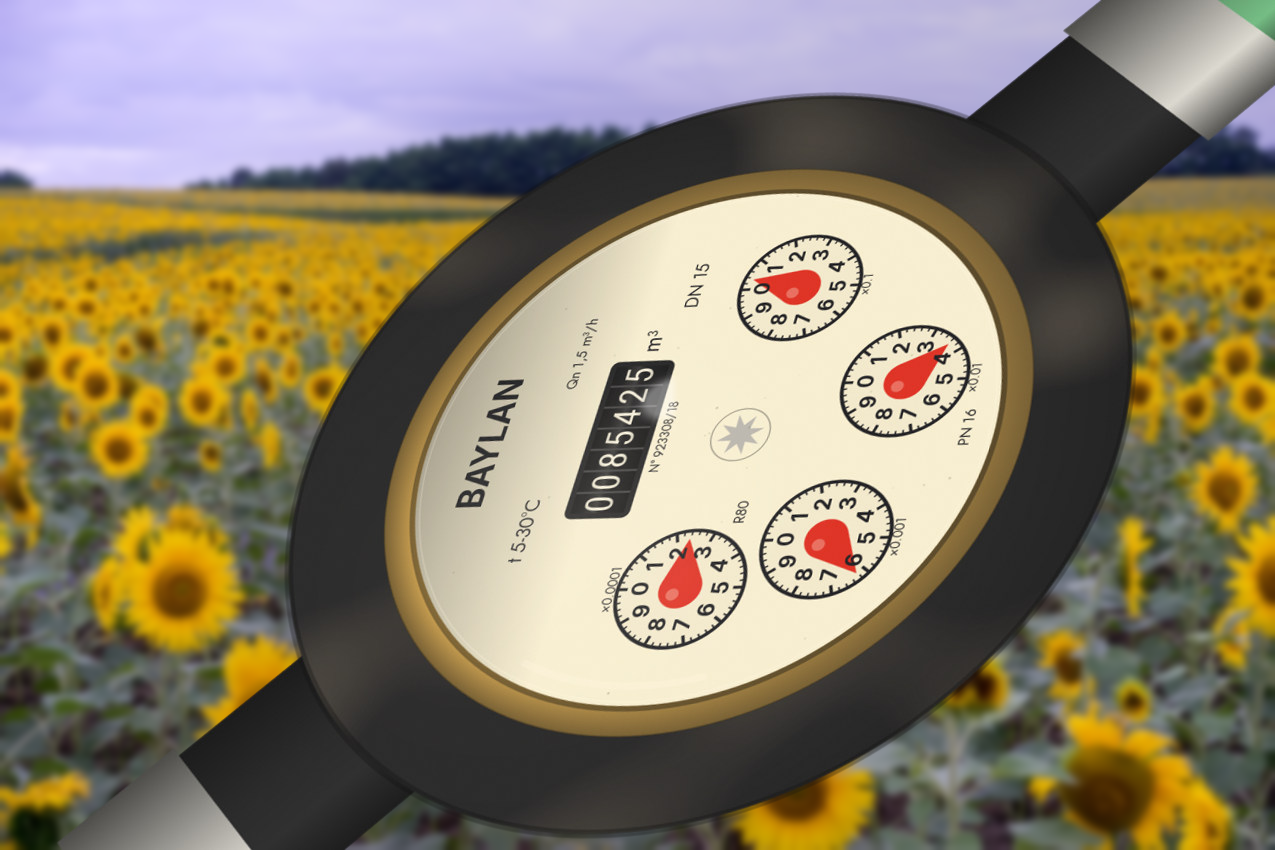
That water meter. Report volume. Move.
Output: 85425.0362 m³
